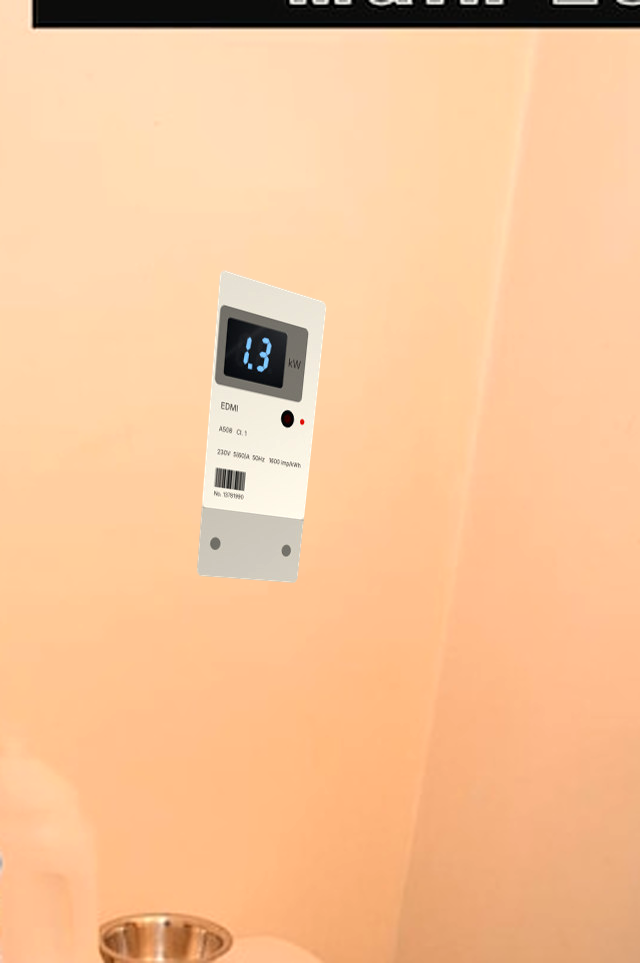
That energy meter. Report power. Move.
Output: 1.3 kW
